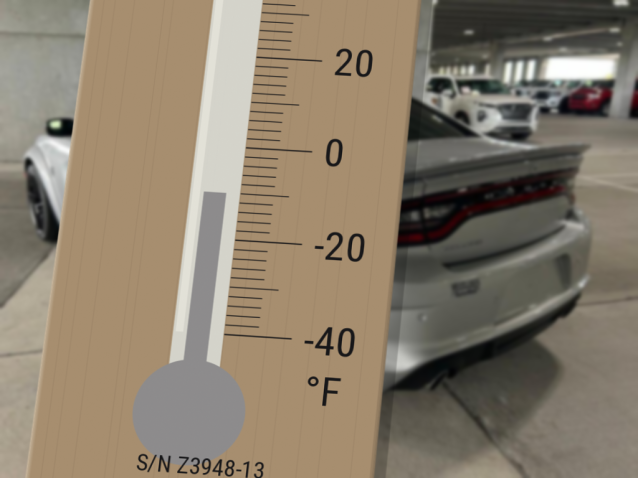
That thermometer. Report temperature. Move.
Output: -10 °F
